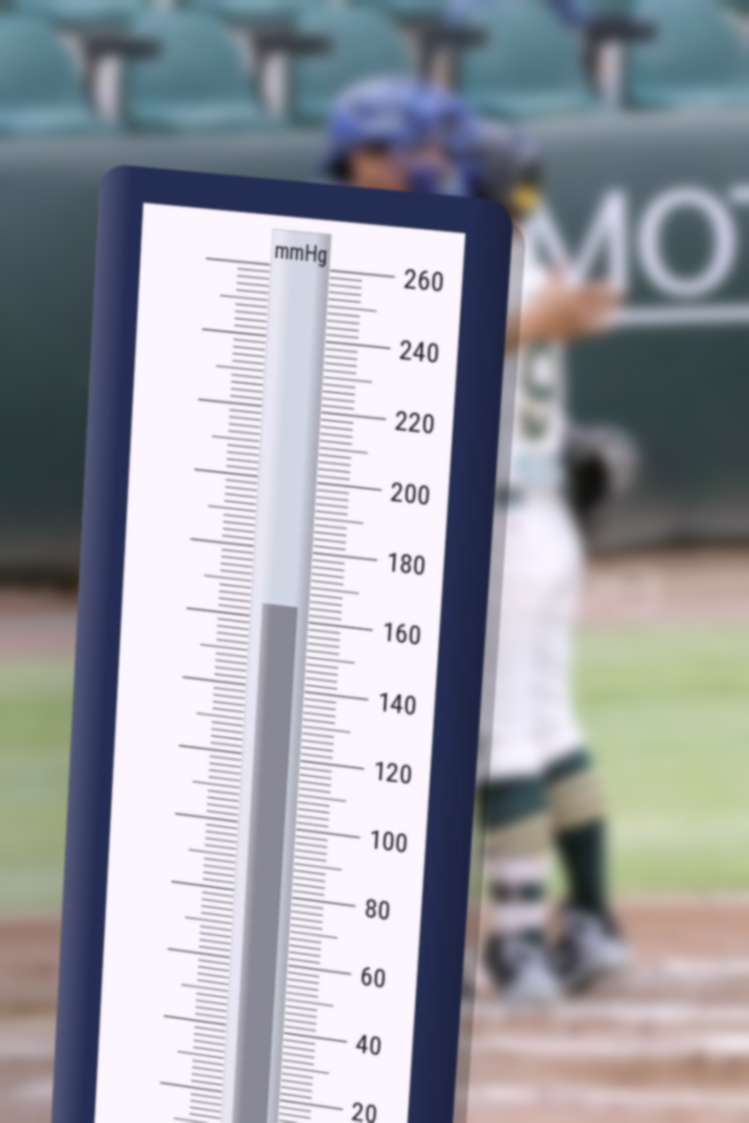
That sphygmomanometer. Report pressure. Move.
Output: 164 mmHg
